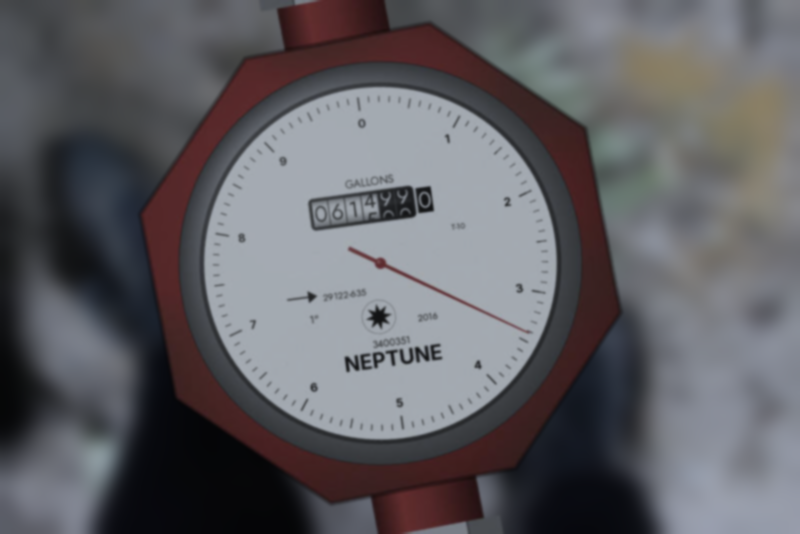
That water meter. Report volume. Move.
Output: 614993.4 gal
